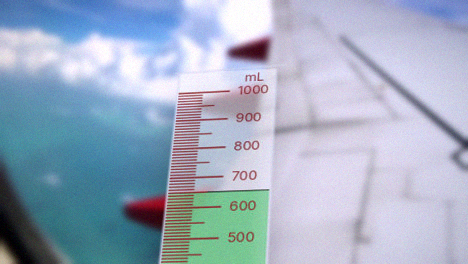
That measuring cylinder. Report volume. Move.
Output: 650 mL
